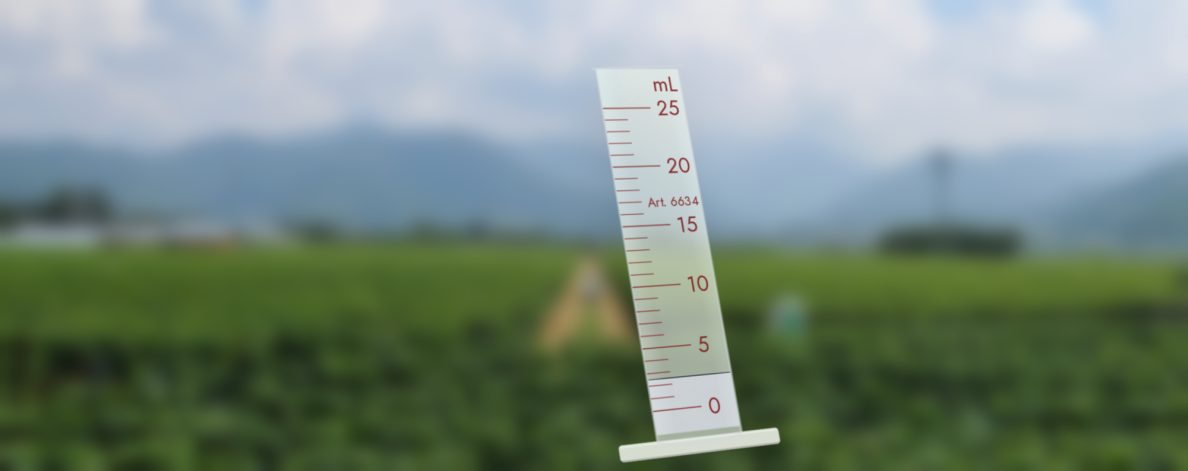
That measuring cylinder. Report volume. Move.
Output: 2.5 mL
